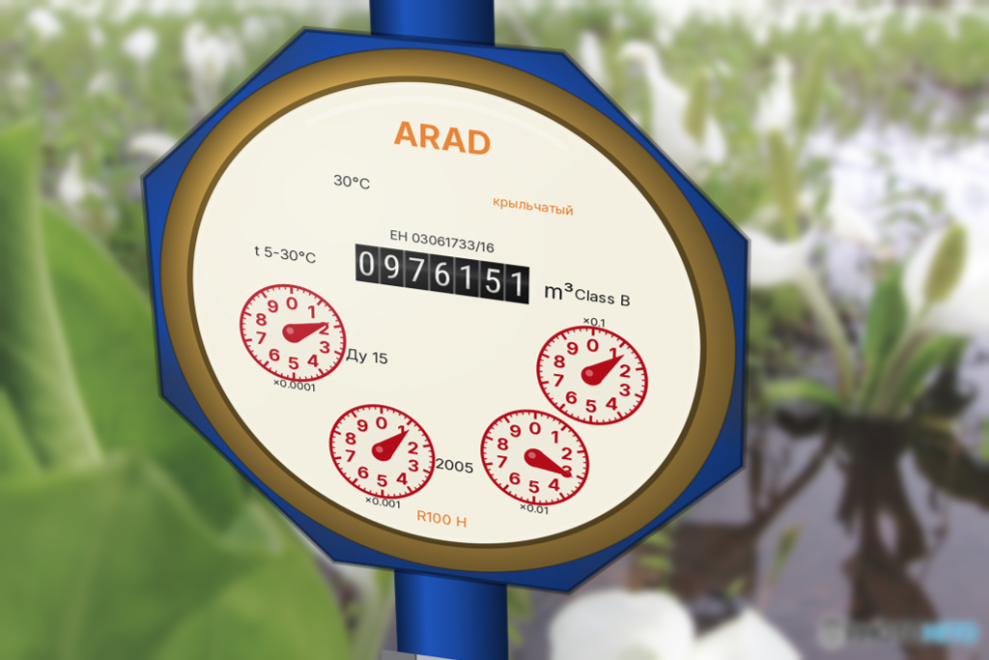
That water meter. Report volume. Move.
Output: 976151.1311 m³
